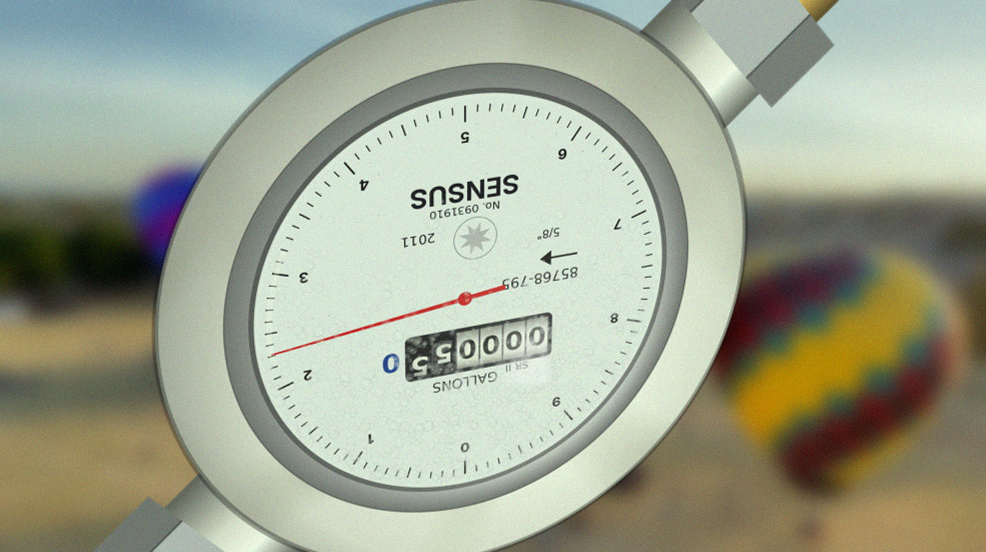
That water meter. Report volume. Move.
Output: 552.3 gal
